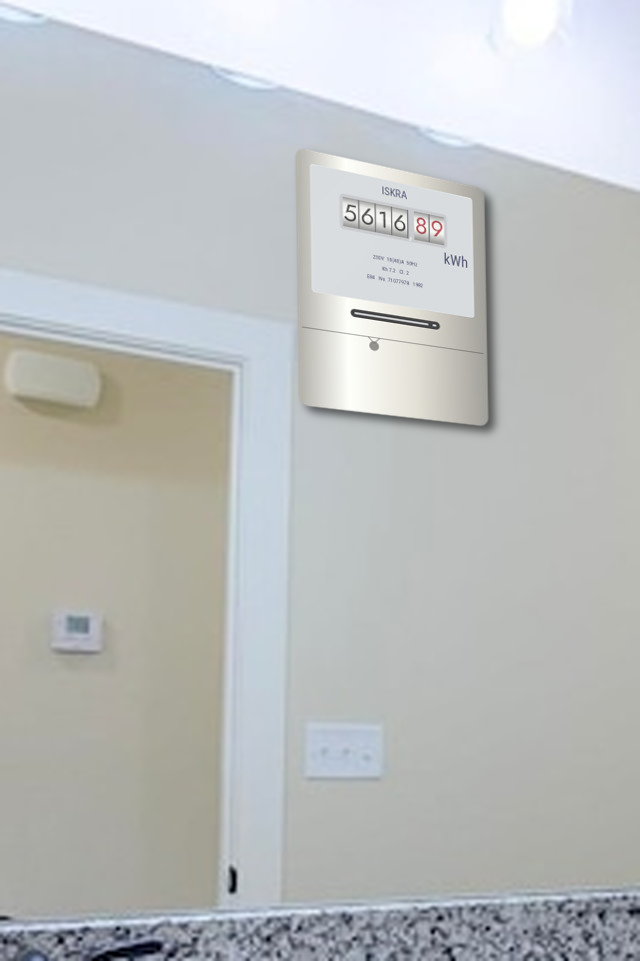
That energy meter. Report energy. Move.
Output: 5616.89 kWh
